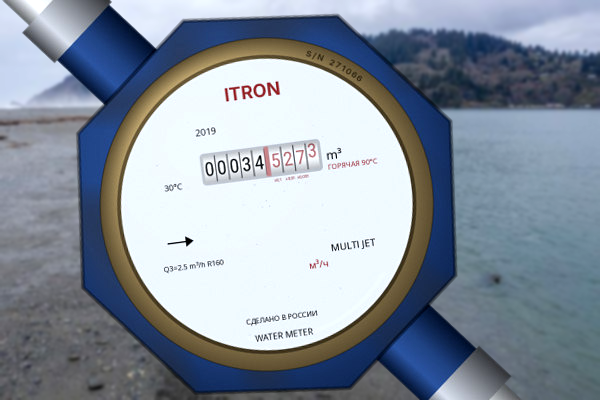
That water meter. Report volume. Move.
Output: 34.5273 m³
